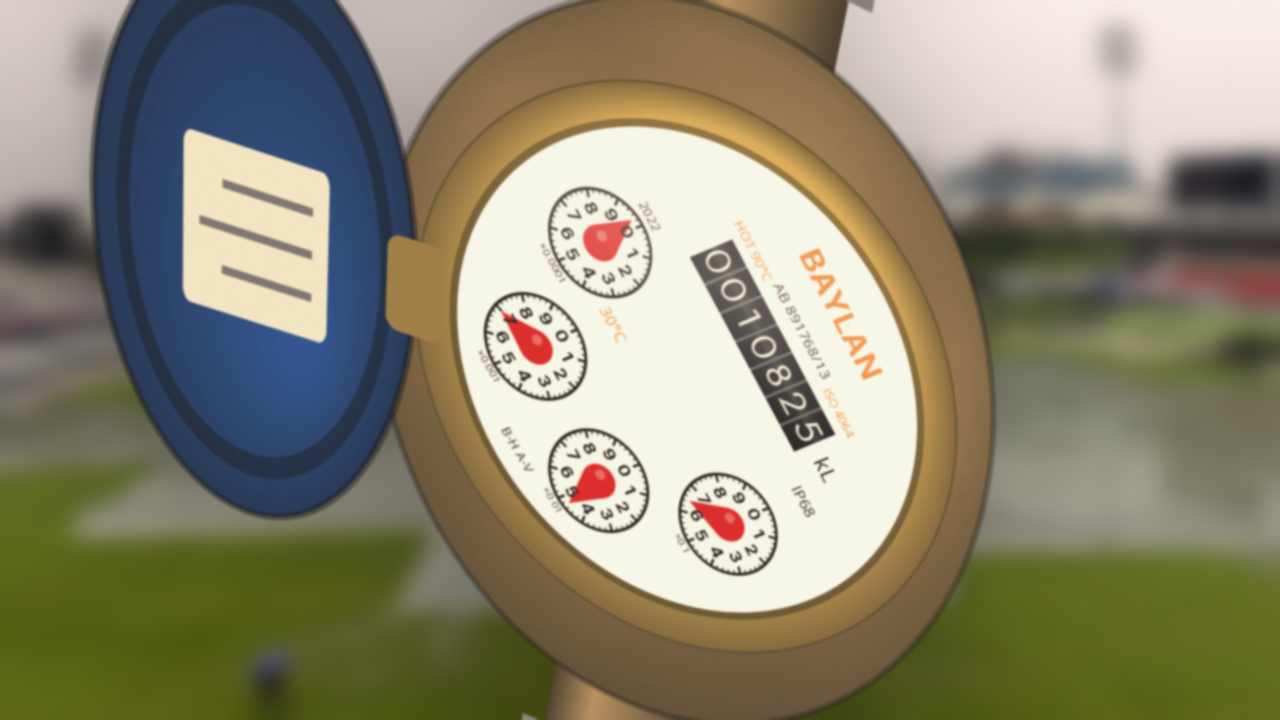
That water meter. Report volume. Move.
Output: 10825.6469 kL
